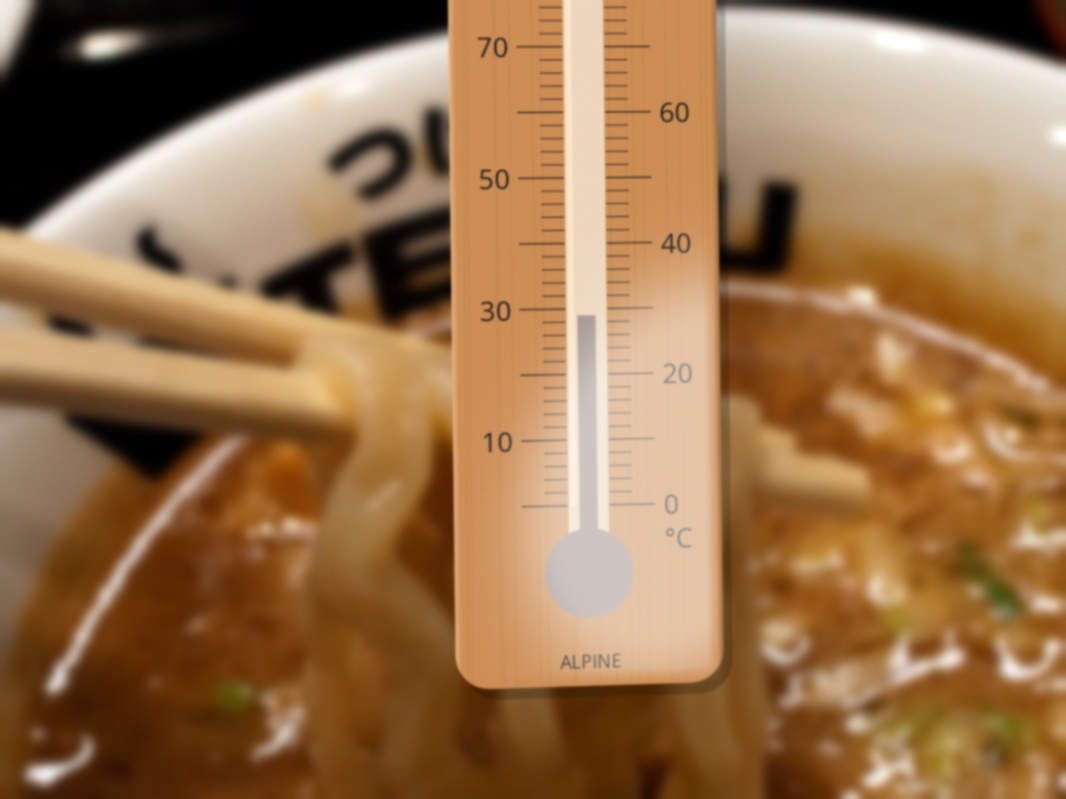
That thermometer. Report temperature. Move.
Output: 29 °C
